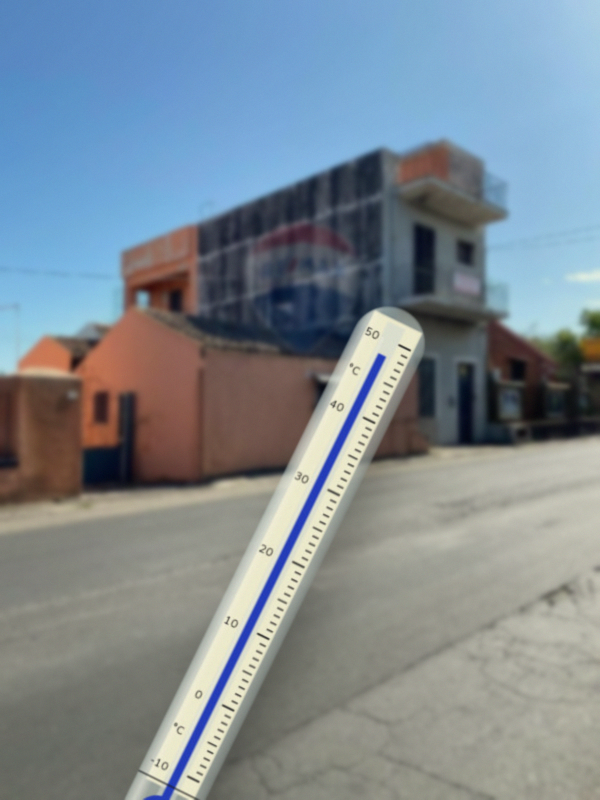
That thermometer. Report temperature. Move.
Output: 48 °C
